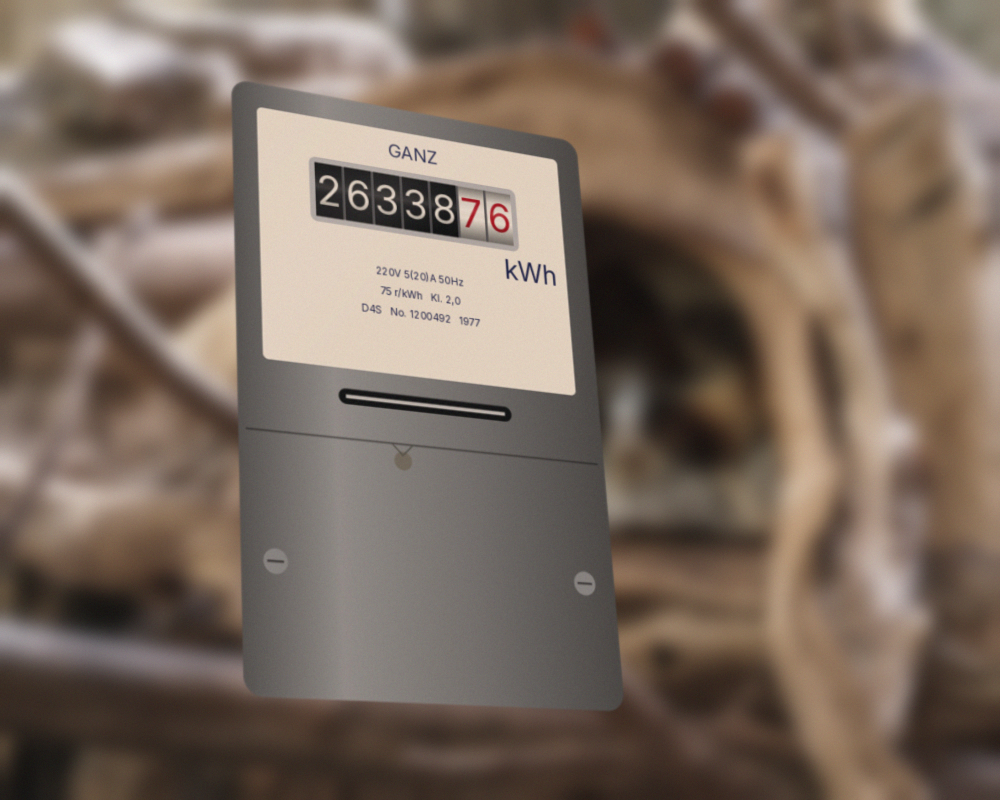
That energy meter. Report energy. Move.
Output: 26338.76 kWh
